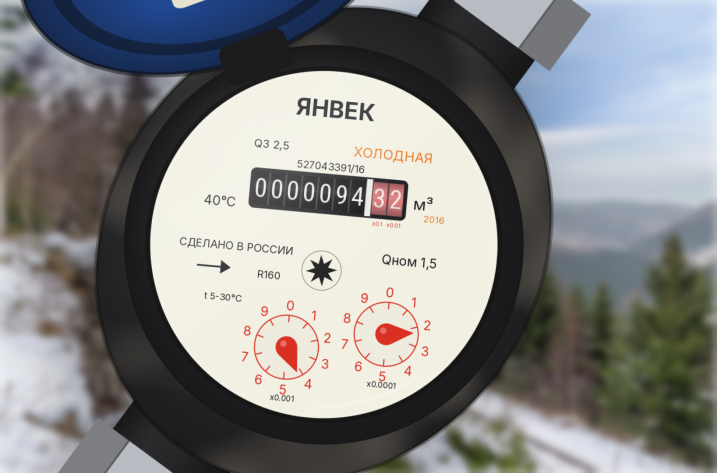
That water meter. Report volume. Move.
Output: 94.3242 m³
